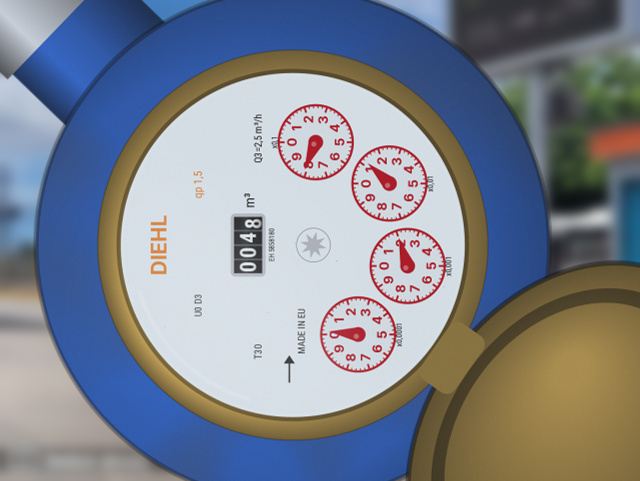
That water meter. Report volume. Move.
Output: 47.8120 m³
